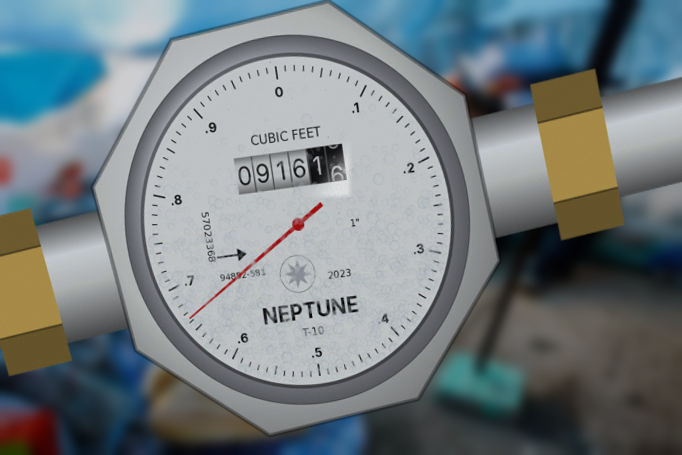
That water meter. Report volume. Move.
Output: 91615.66 ft³
